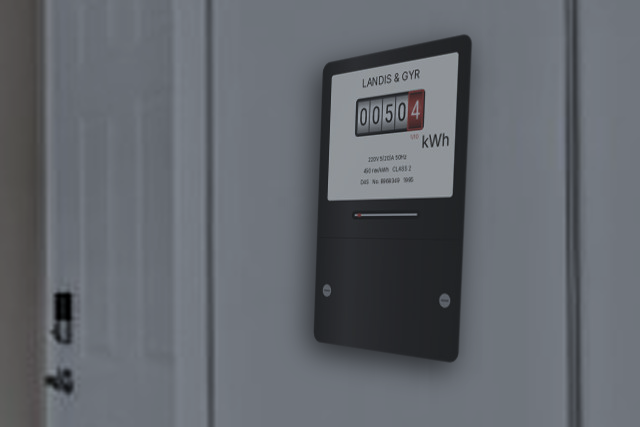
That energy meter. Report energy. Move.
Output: 50.4 kWh
